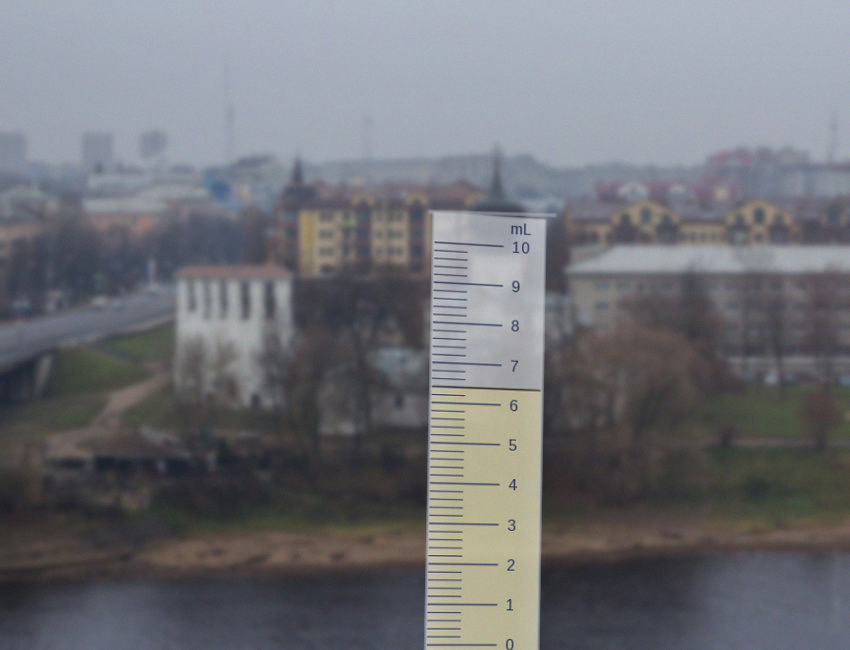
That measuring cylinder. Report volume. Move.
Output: 6.4 mL
